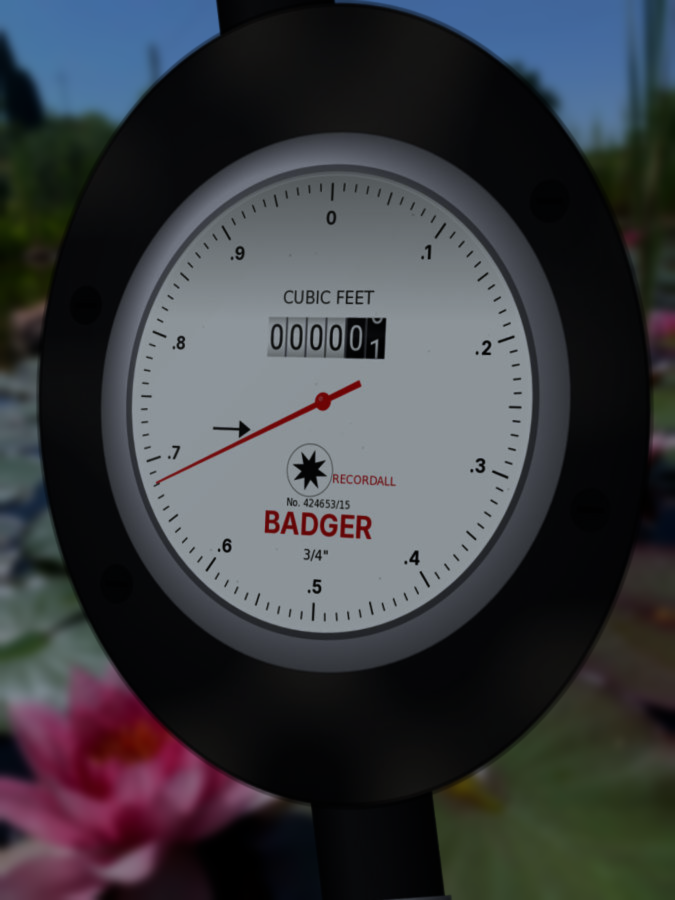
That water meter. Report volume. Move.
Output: 0.68 ft³
